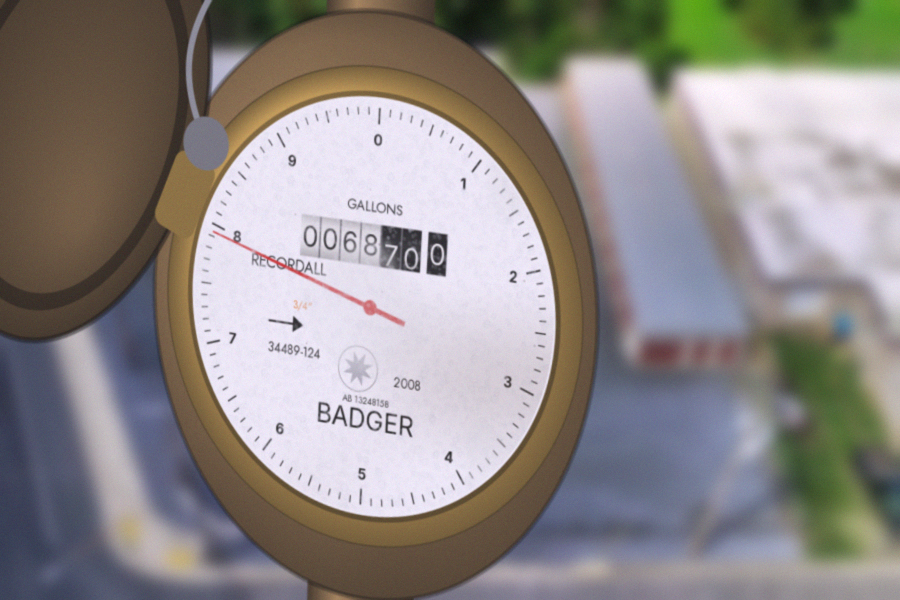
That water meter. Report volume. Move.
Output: 68697.9 gal
